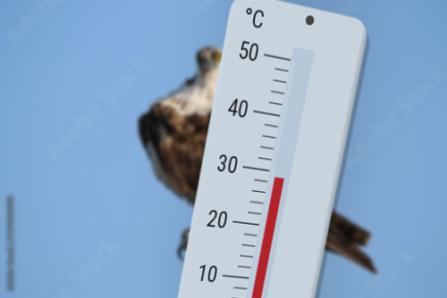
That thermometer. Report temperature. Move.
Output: 29 °C
